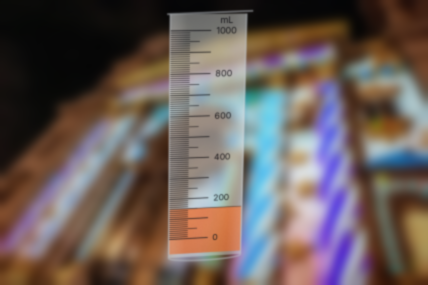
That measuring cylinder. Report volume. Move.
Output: 150 mL
